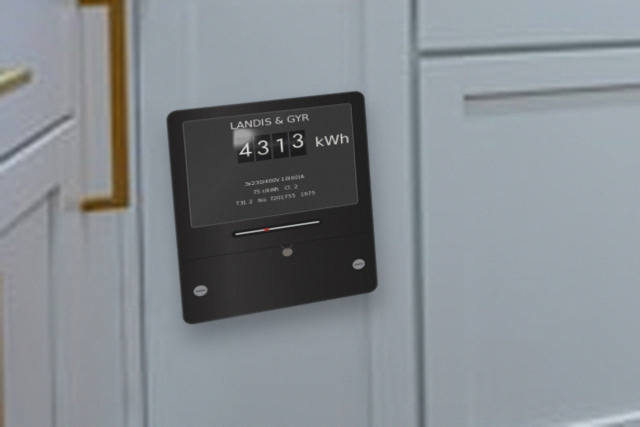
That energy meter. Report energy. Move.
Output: 4313 kWh
